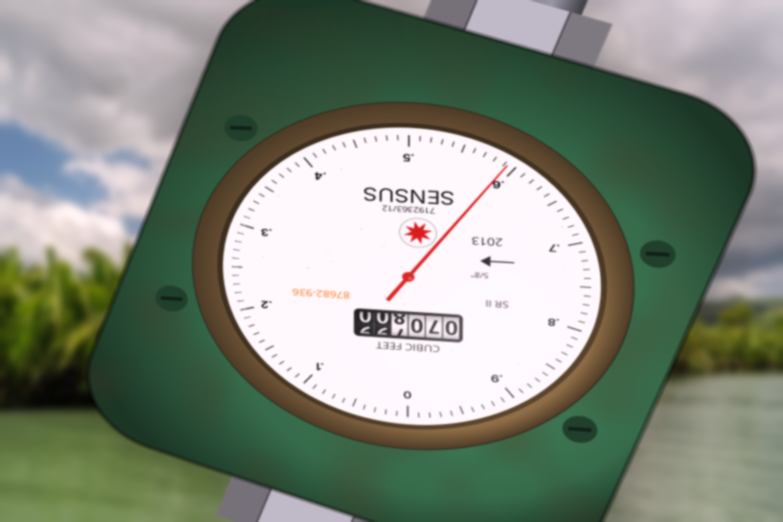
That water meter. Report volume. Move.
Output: 70799.59 ft³
